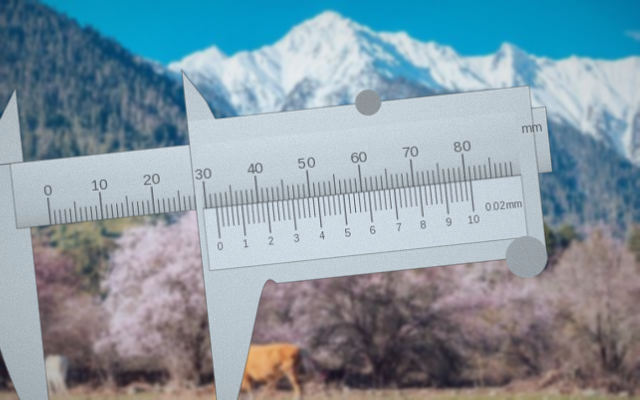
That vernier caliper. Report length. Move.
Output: 32.0 mm
